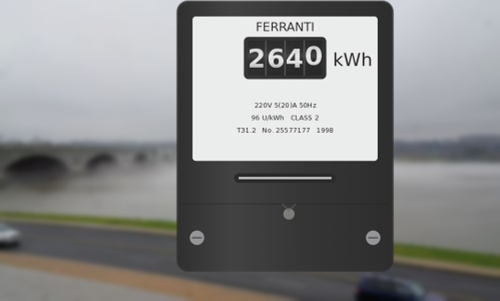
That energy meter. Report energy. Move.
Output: 2640 kWh
